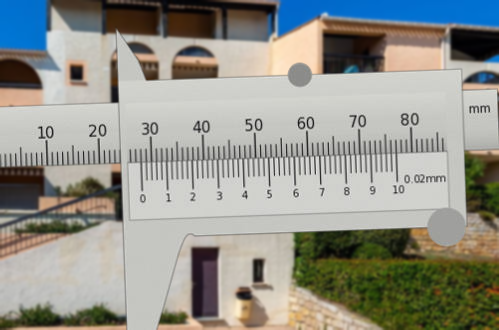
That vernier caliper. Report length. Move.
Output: 28.0 mm
